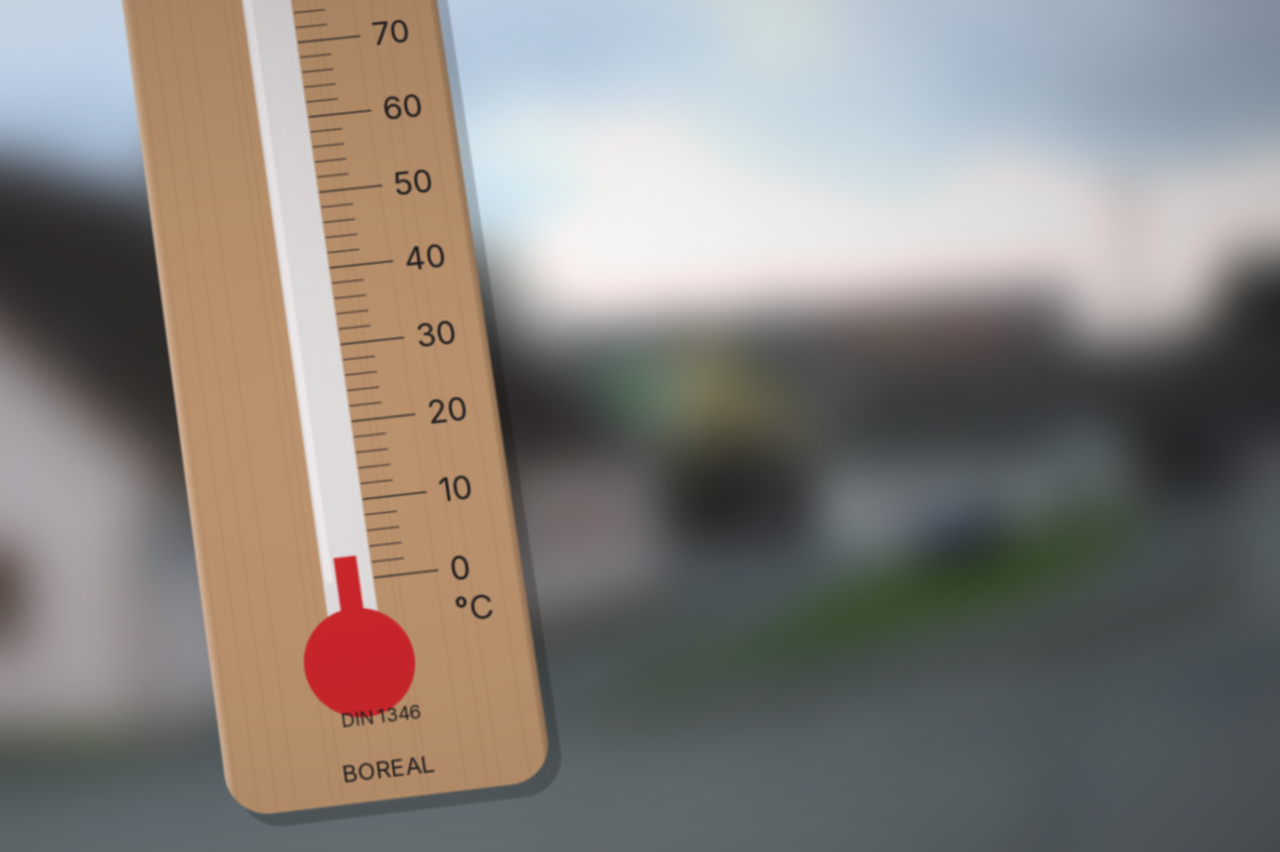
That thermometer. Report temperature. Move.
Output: 3 °C
